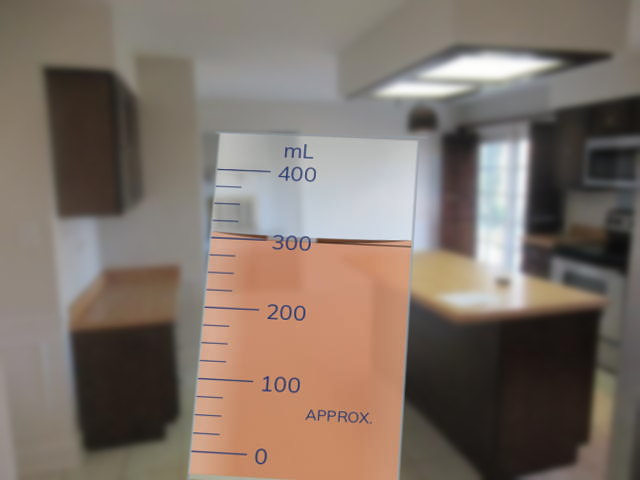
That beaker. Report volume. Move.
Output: 300 mL
